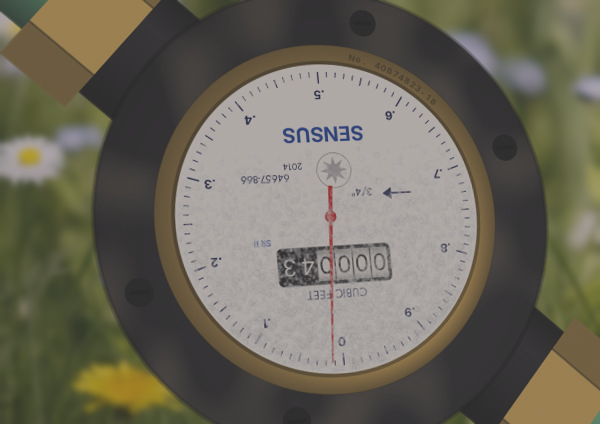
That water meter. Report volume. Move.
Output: 43.01 ft³
